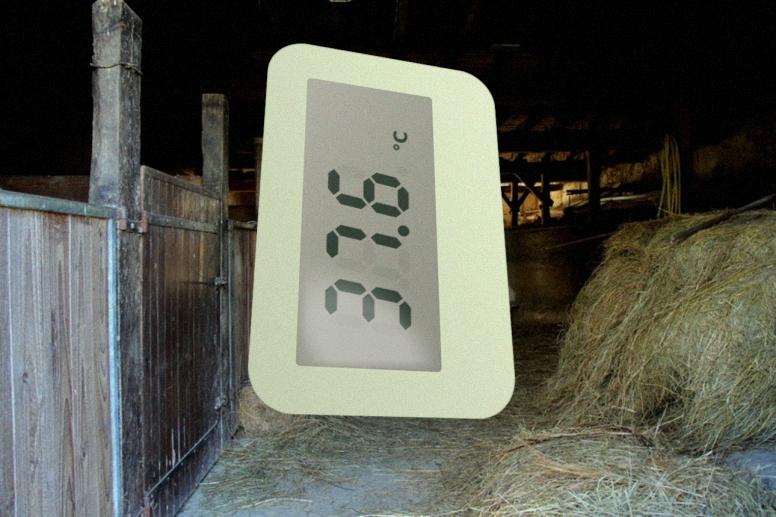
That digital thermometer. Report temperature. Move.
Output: 37.6 °C
